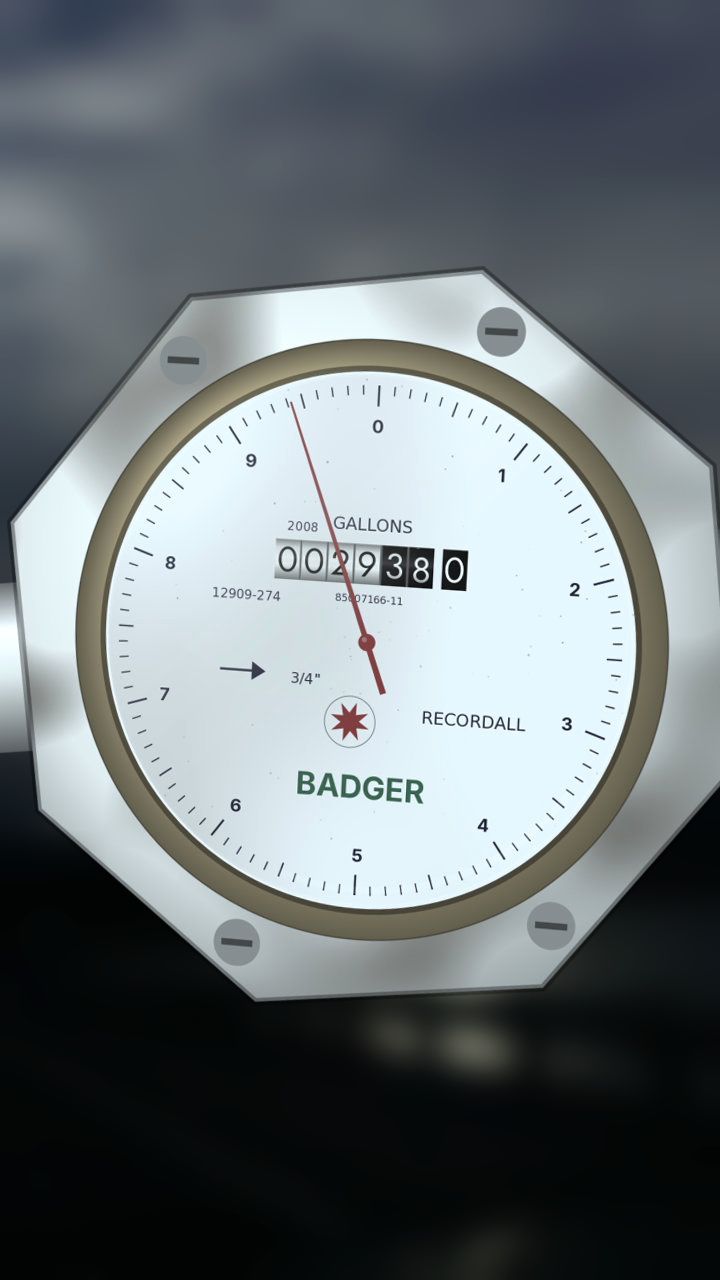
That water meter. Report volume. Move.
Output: 29379.4 gal
